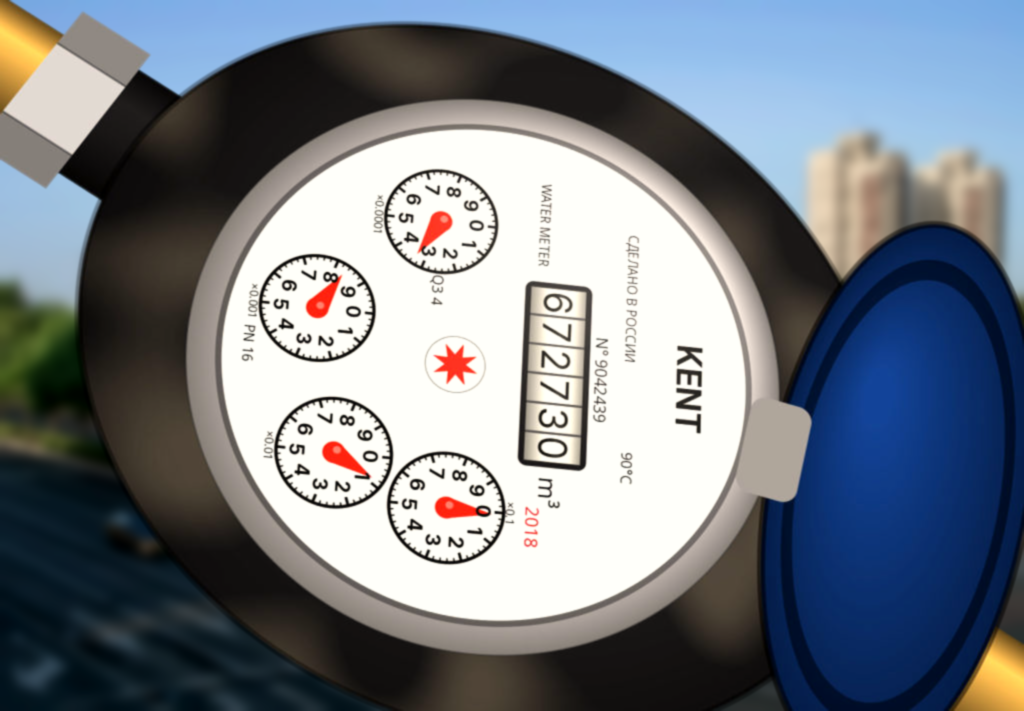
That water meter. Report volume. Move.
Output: 672730.0083 m³
